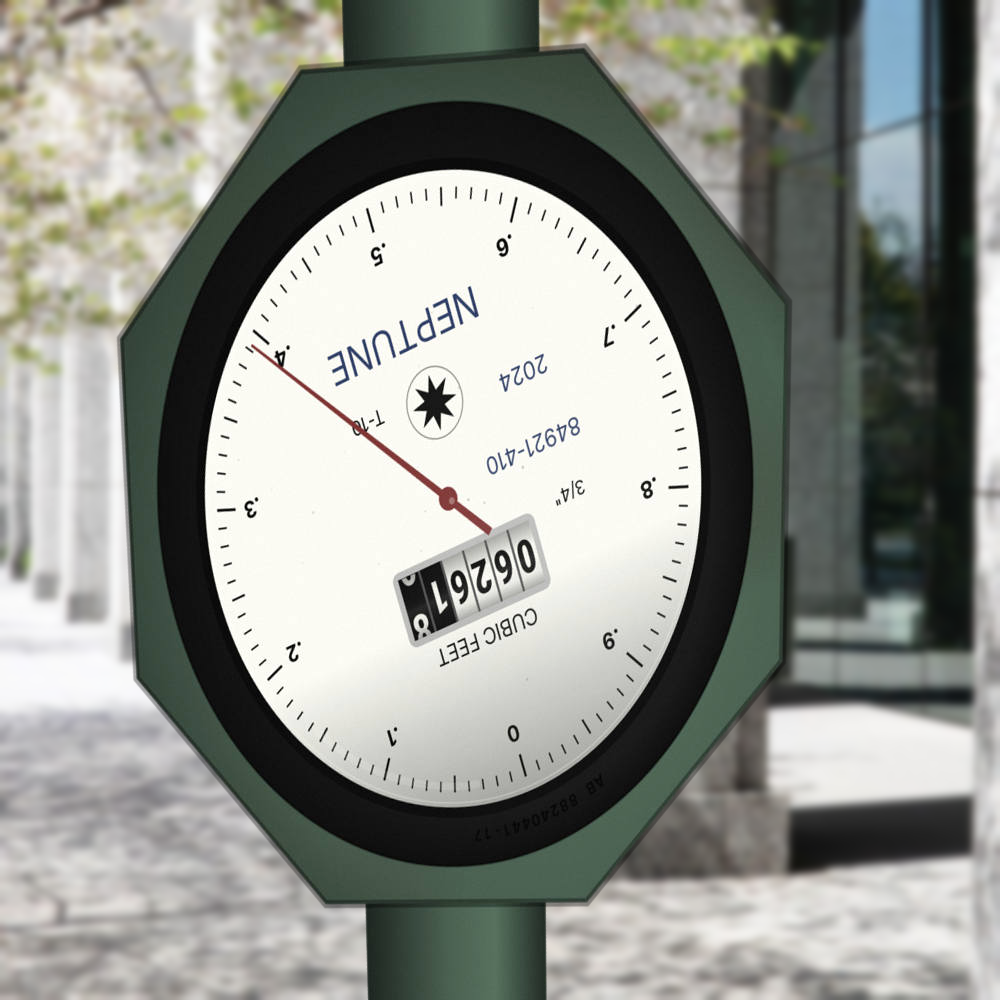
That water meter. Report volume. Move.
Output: 62618.39 ft³
